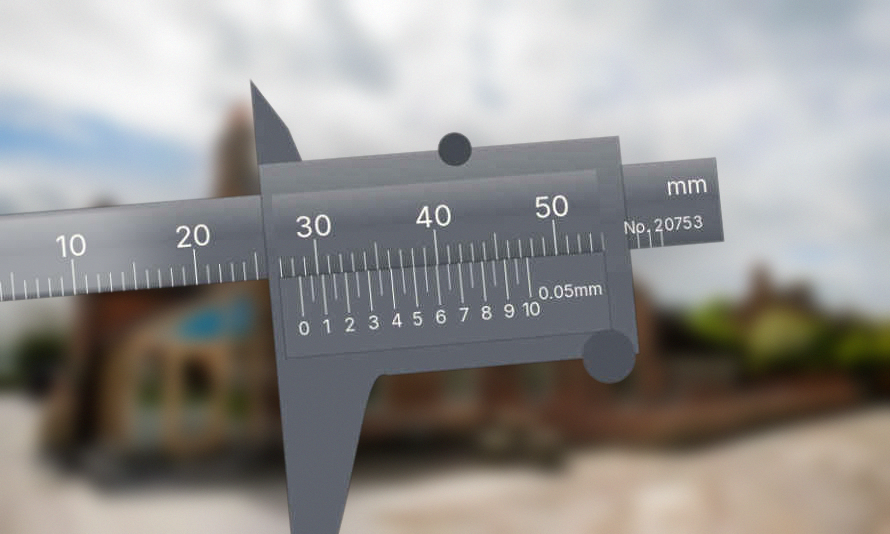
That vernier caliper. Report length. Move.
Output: 28.5 mm
